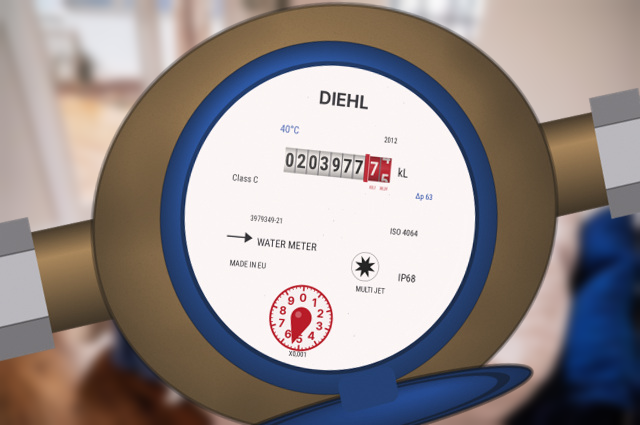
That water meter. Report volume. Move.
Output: 203977.745 kL
